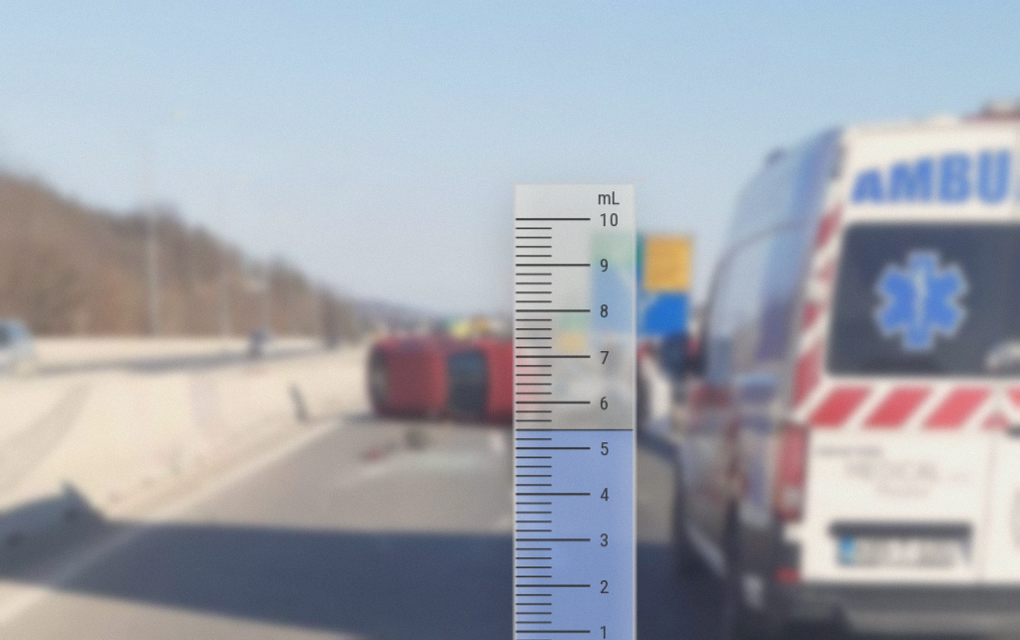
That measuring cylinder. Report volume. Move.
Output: 5.4 mL
